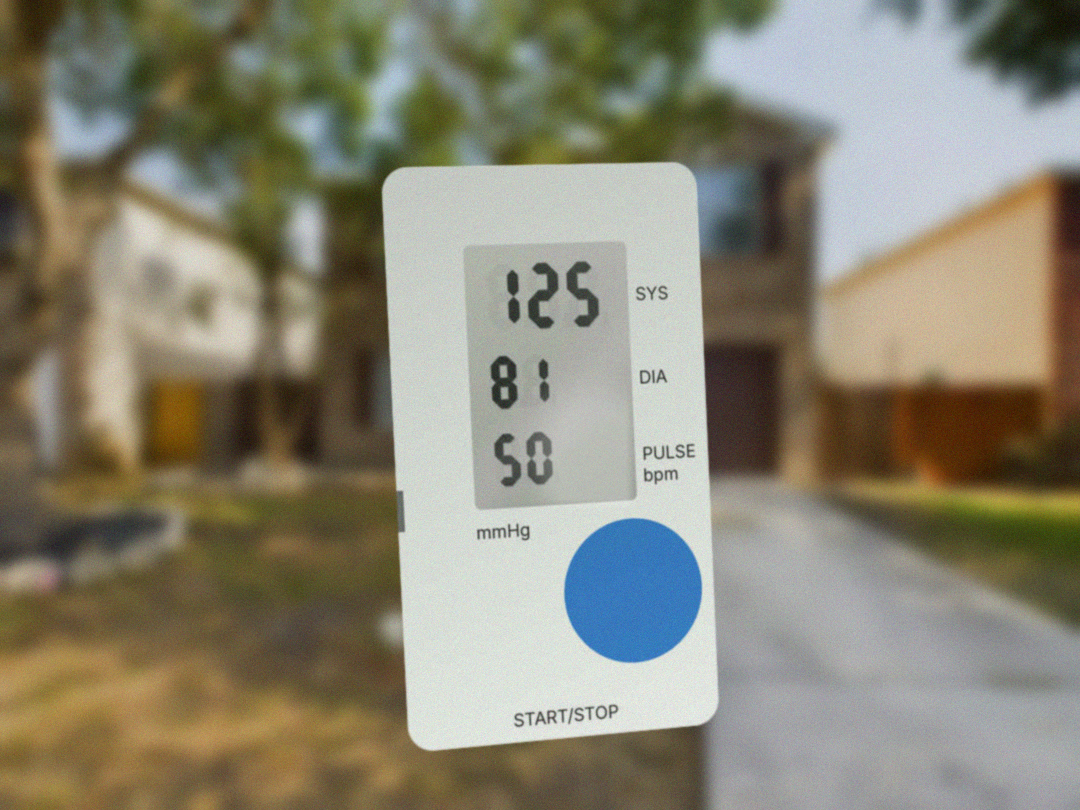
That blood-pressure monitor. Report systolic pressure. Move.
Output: 125 mmHg
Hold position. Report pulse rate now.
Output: 50 bpm
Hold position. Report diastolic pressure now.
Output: 81 mmHg
